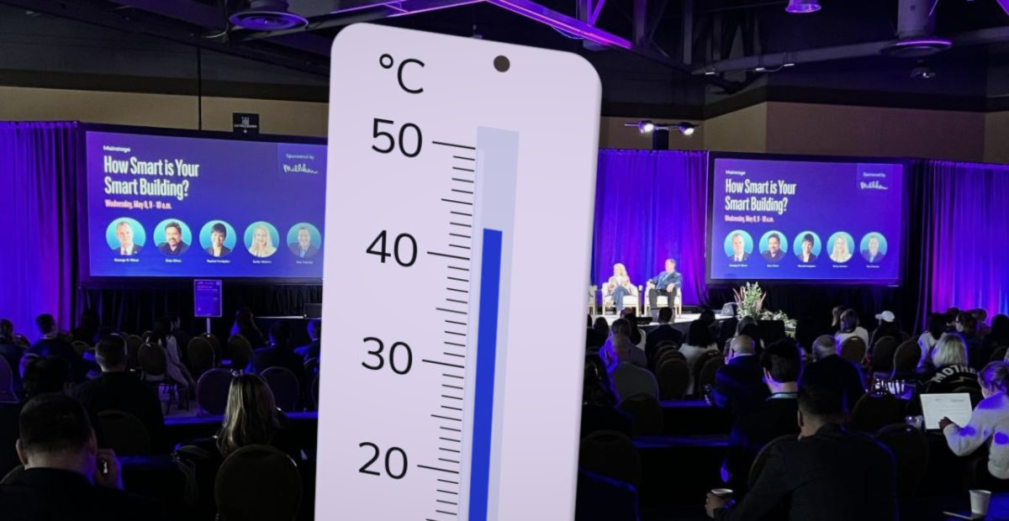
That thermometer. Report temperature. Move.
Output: 43 °C
